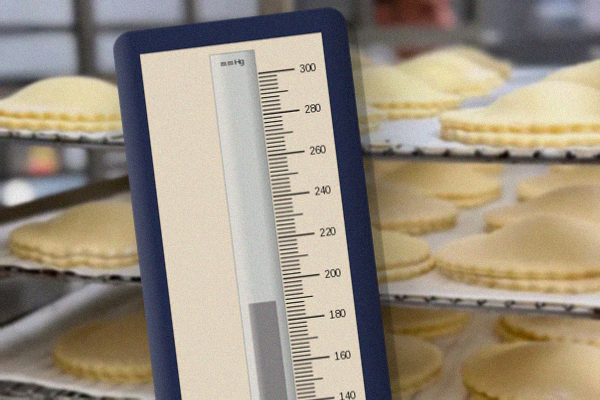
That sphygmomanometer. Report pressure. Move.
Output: 190 mmHg
